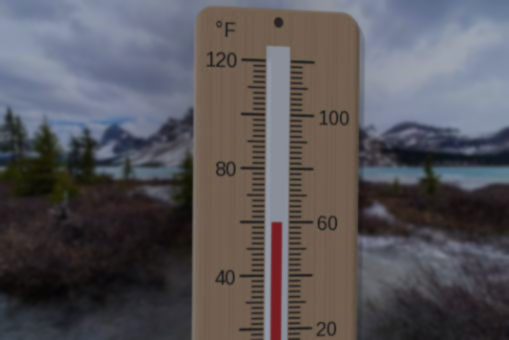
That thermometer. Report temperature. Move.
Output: 60 °F
